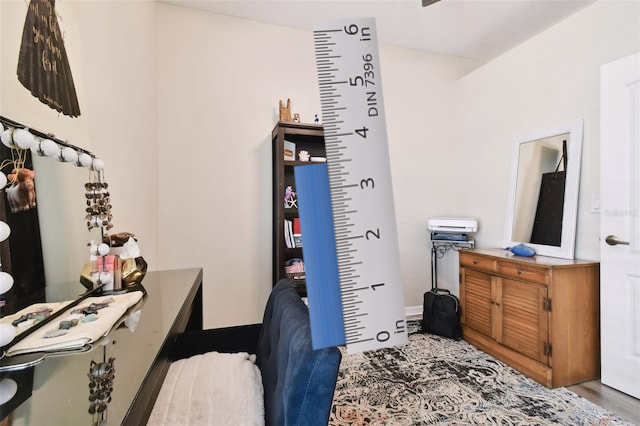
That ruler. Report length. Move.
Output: 3.5 in
